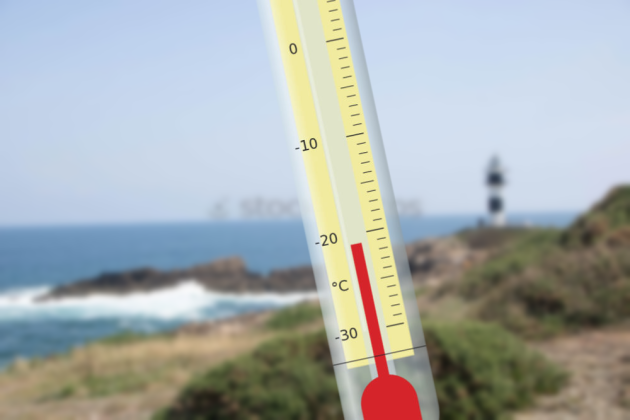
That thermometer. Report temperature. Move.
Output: -21 °C
